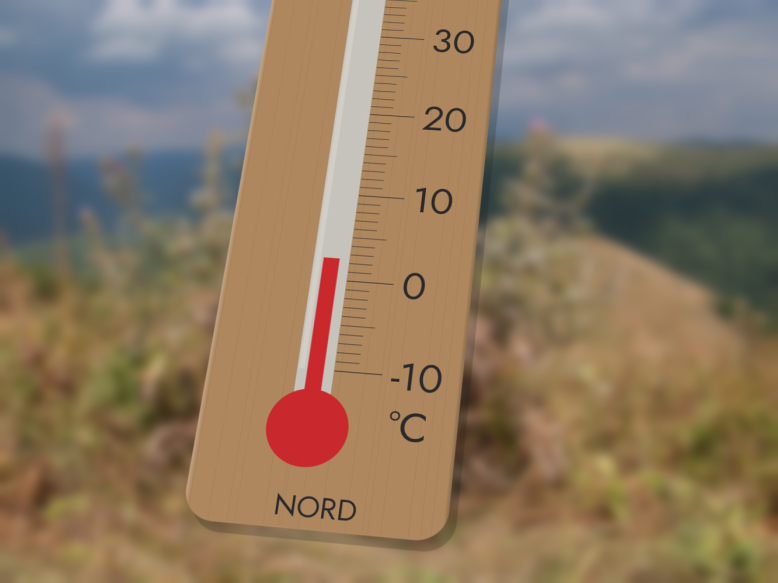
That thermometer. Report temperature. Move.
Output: 2.5 °C
